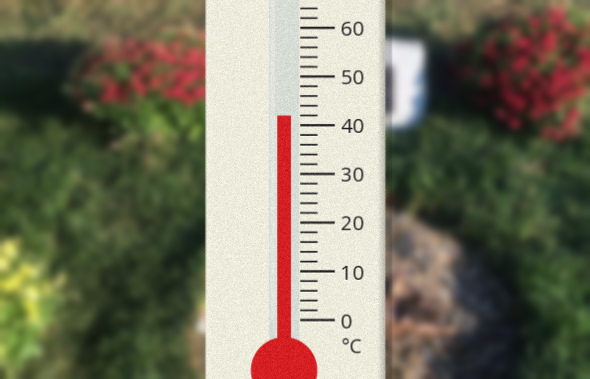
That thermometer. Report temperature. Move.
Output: 42 °C
